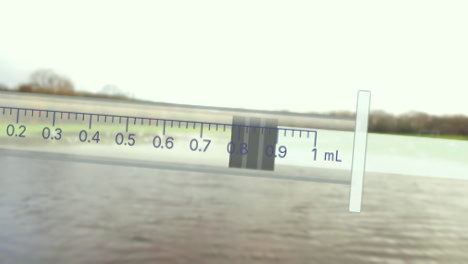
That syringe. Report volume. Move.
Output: 0.78 mL
